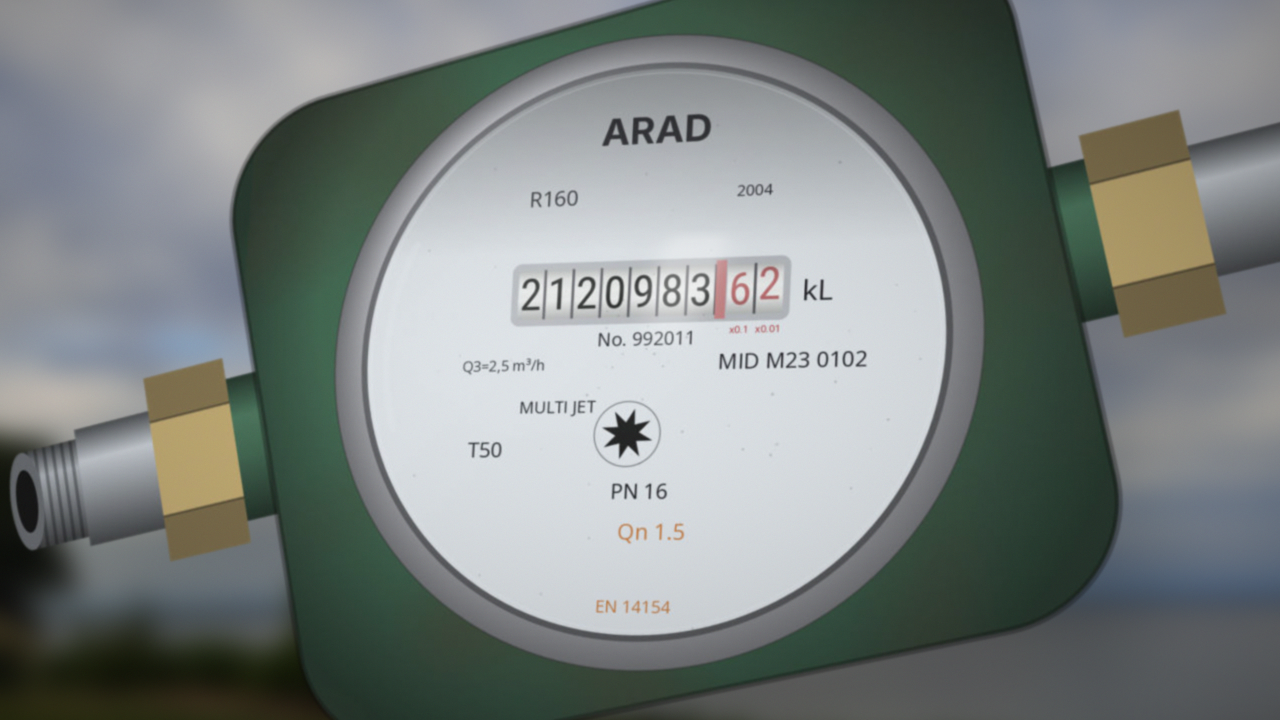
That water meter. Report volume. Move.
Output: 2120983.62 kL
